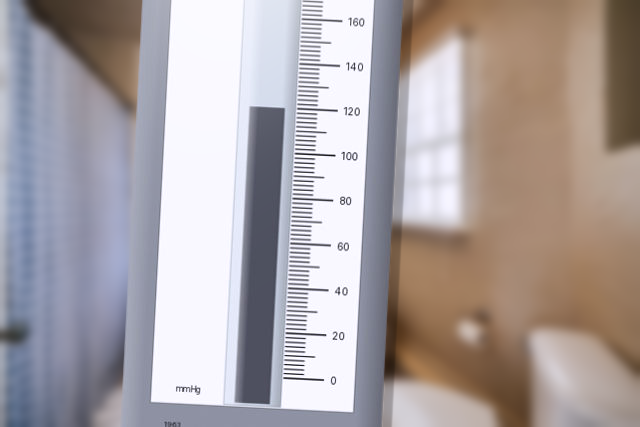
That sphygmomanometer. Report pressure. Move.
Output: 120 mmHg
